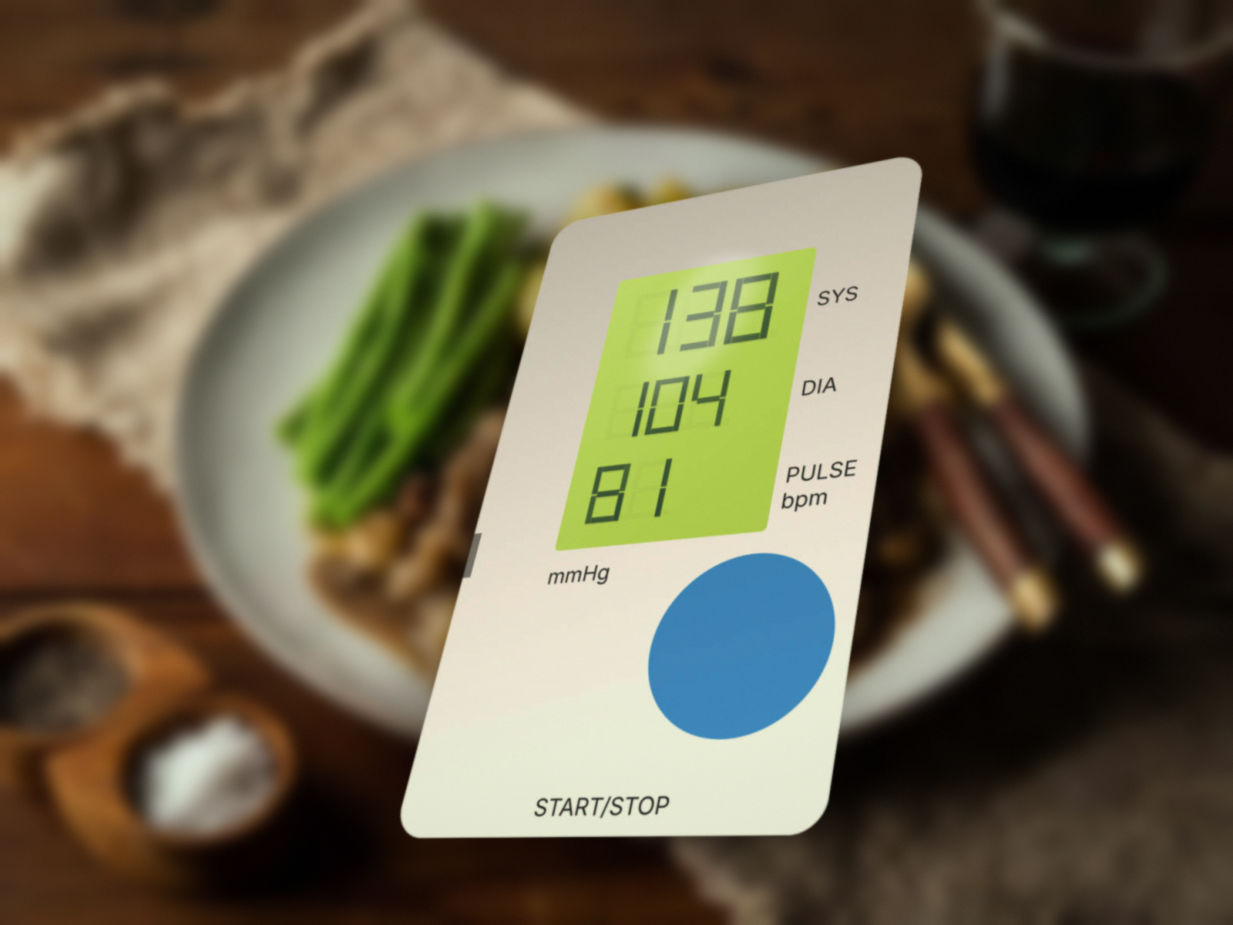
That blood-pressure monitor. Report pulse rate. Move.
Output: 81 bpm
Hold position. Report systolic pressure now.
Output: 138 mmHg
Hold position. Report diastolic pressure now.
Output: 104 mmHg
